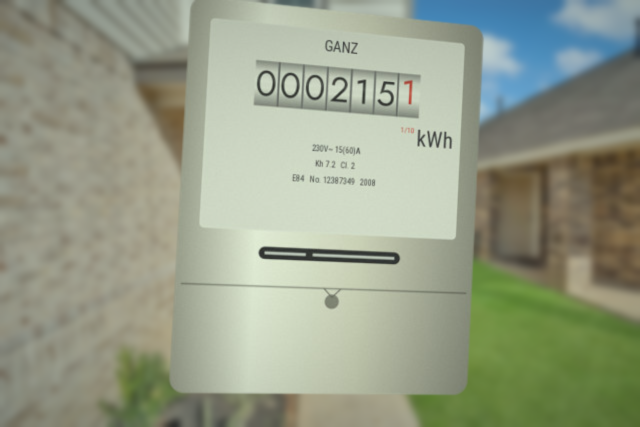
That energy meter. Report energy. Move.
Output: 215.1 kWh
